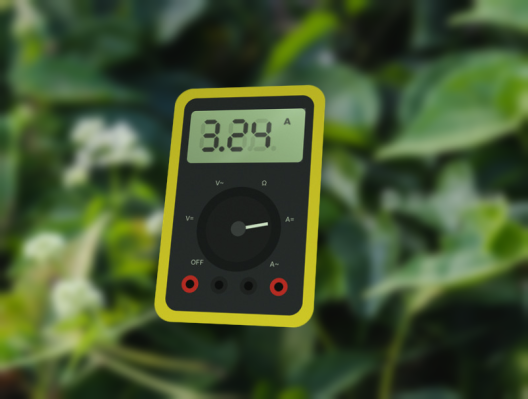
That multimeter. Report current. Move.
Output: 3.24 A
